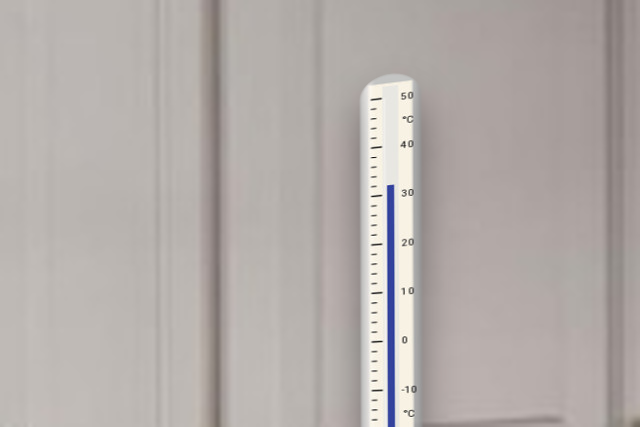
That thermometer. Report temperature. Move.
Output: 32 °C
